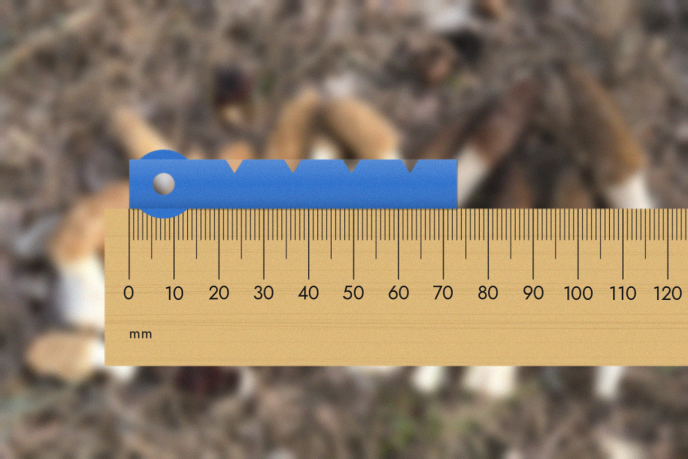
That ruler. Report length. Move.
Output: 73 mm
